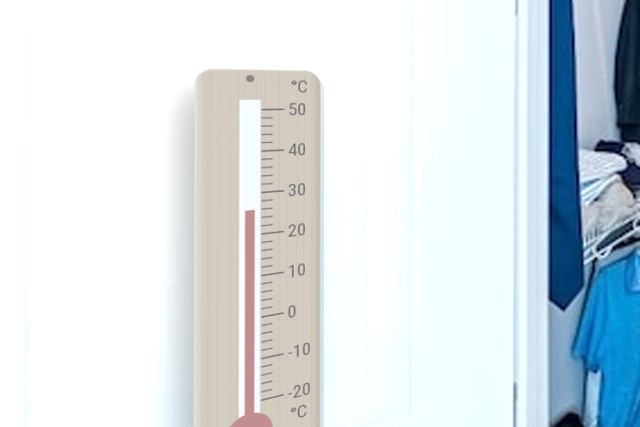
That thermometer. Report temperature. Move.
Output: 26 °C
